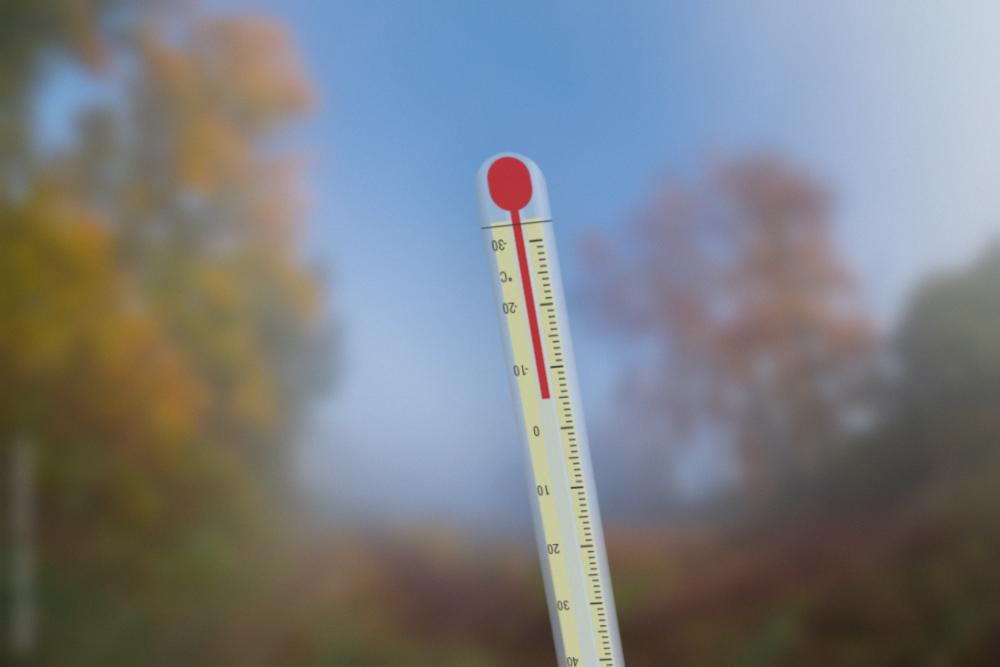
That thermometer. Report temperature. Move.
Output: -5 °C
